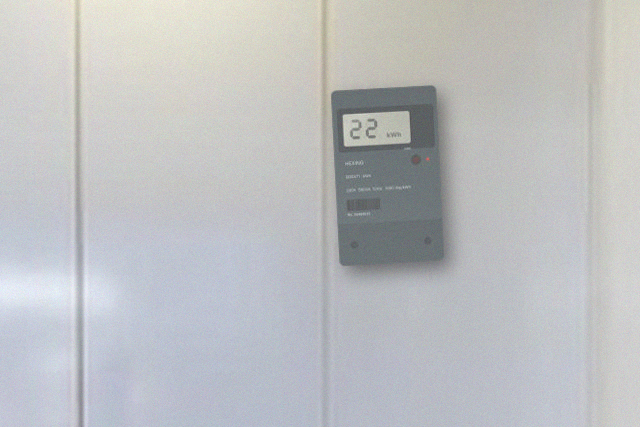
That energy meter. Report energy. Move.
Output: 22 kWh
